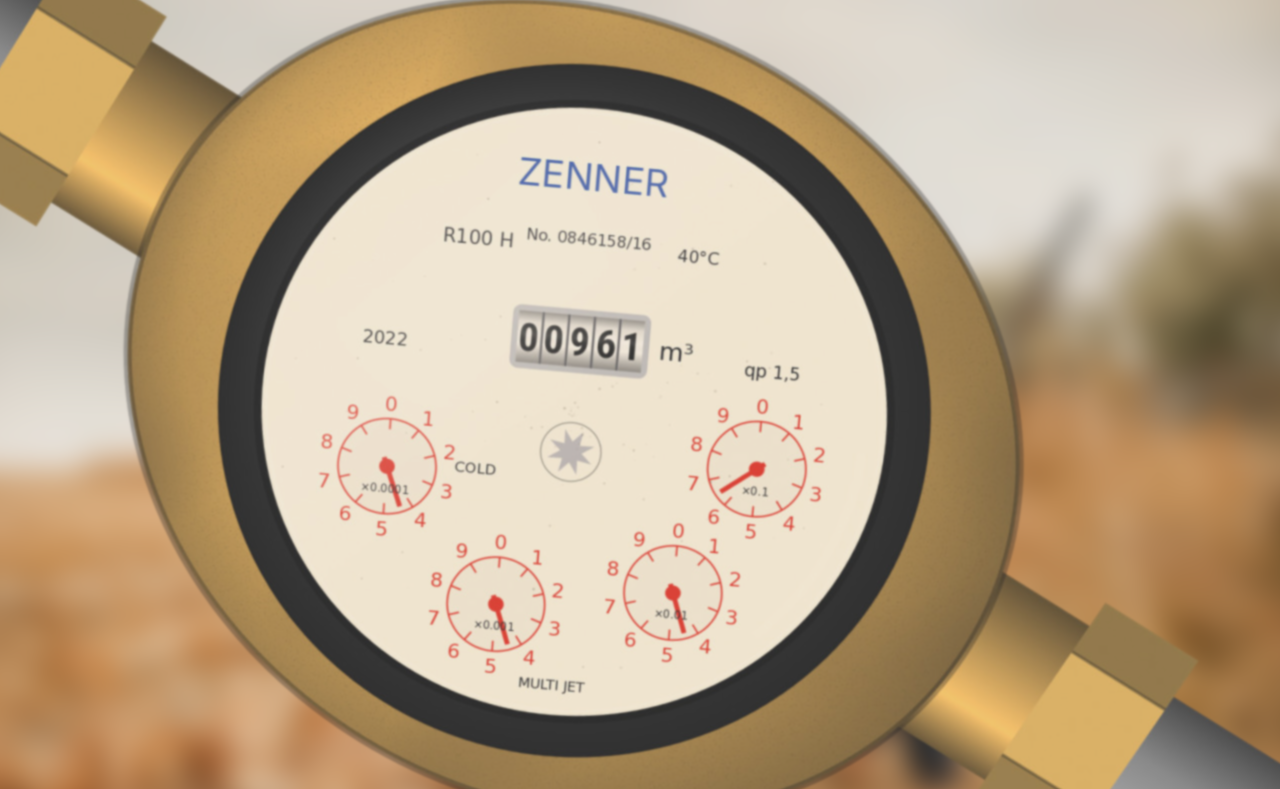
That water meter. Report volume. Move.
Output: 961.6444 m³
